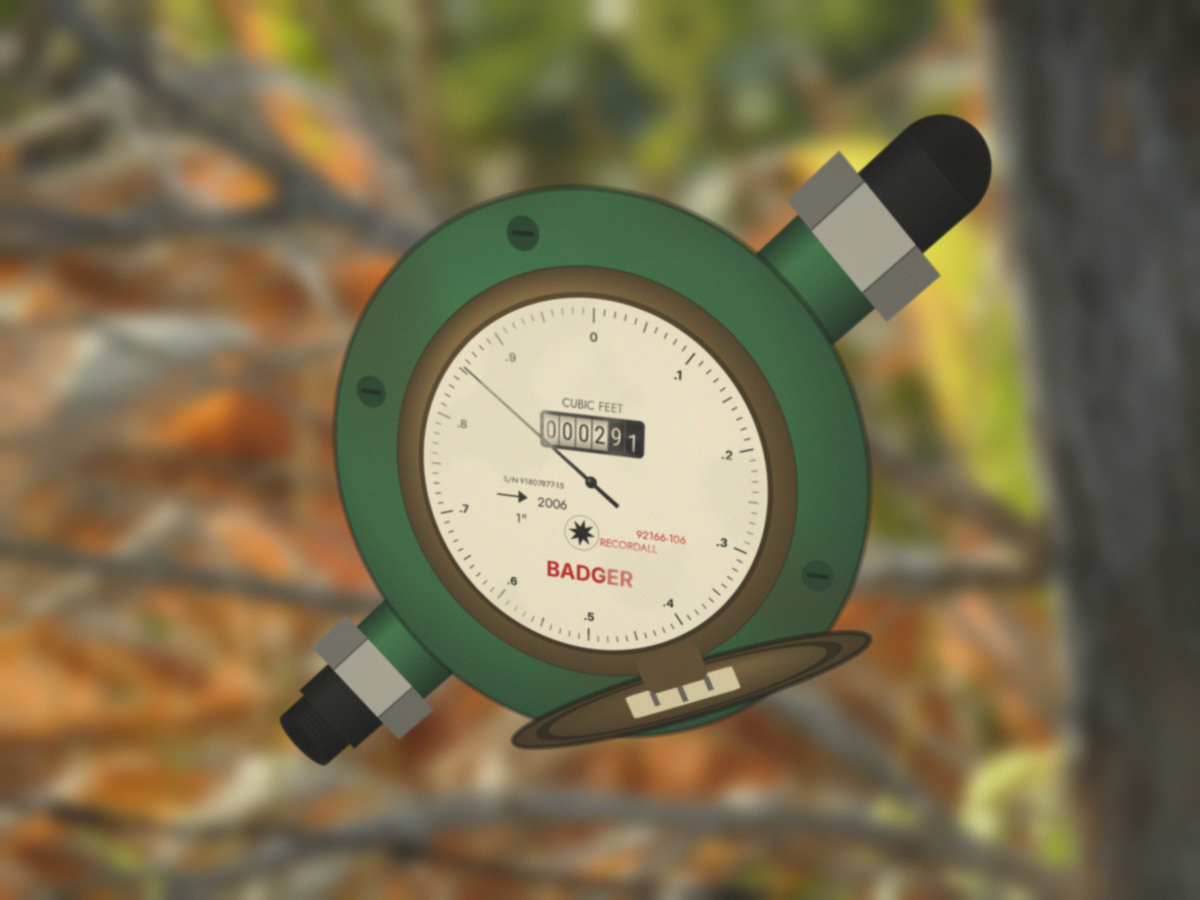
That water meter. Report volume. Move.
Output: 290.85 ft³
